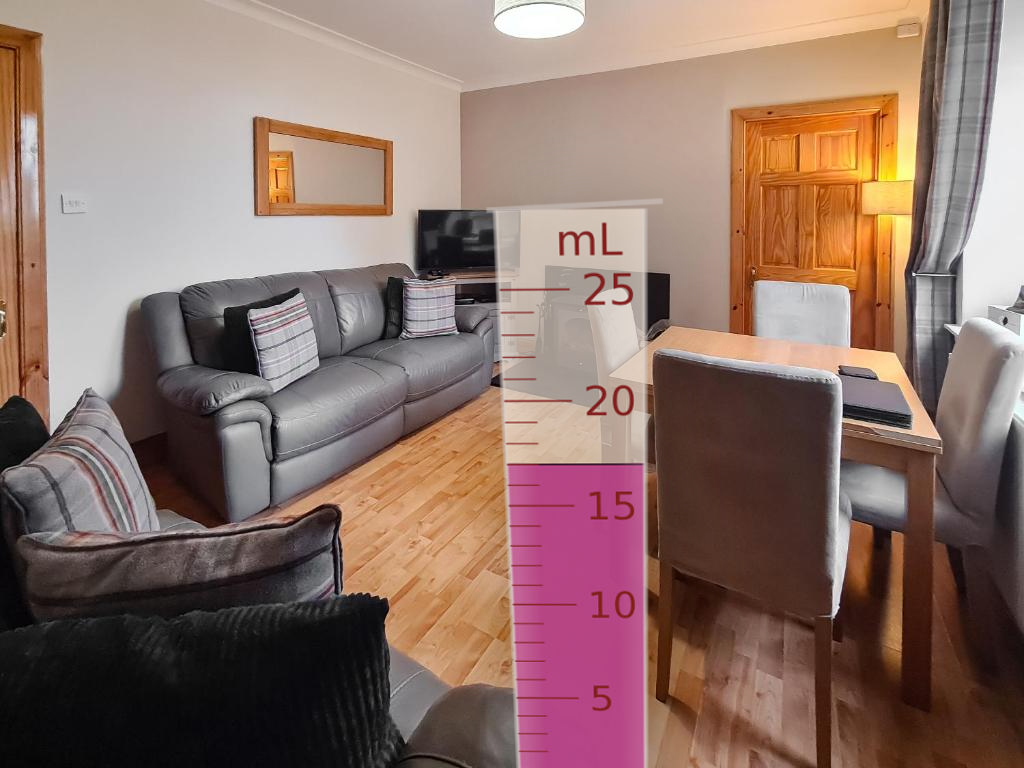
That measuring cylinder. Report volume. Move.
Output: 17 mL
